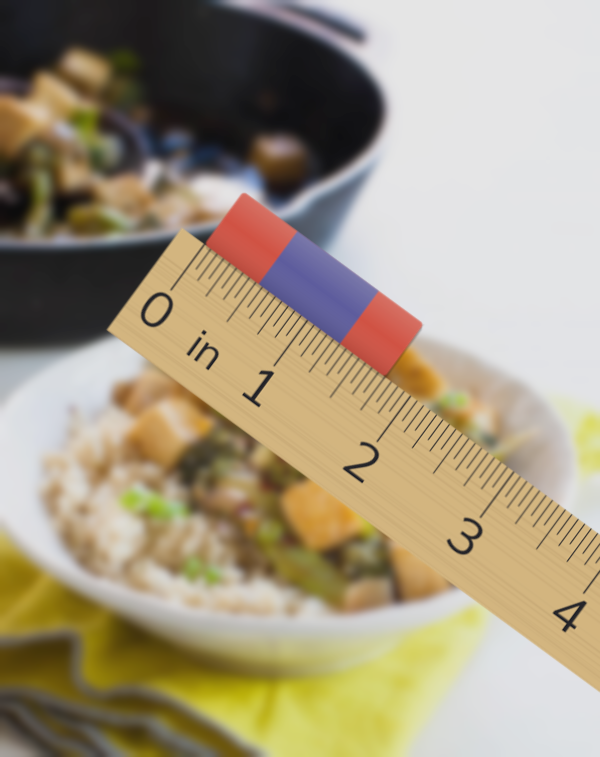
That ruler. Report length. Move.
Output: 1.75 in
